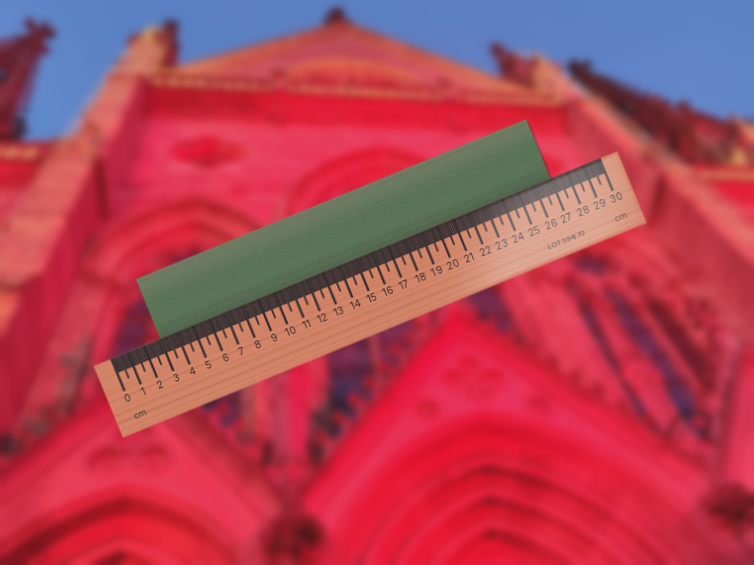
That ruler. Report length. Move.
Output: 24 cm
